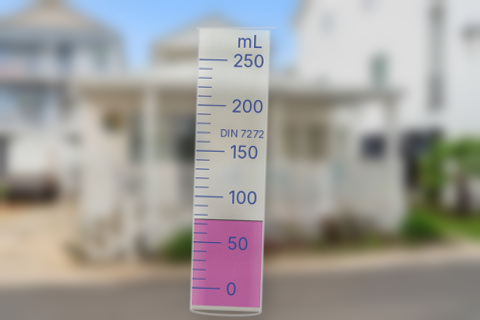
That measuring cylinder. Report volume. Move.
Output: 75 mL
